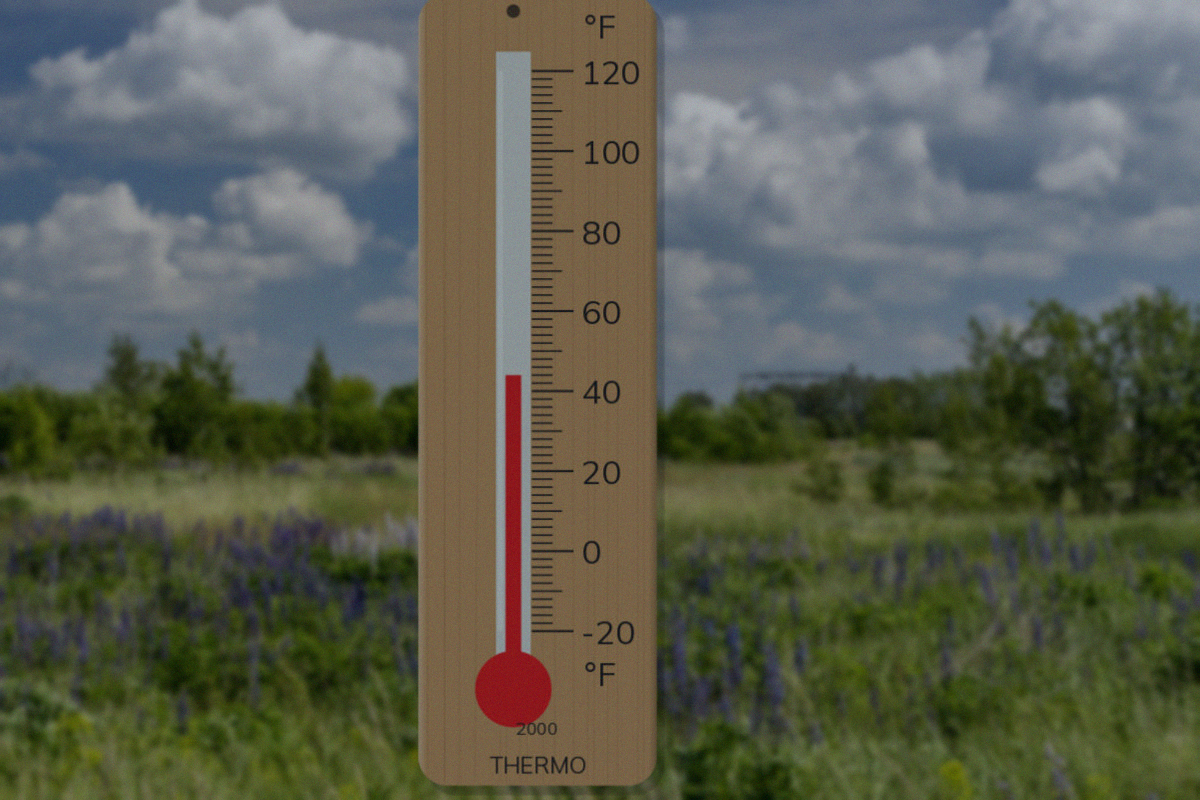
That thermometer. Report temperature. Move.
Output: 44 °F
